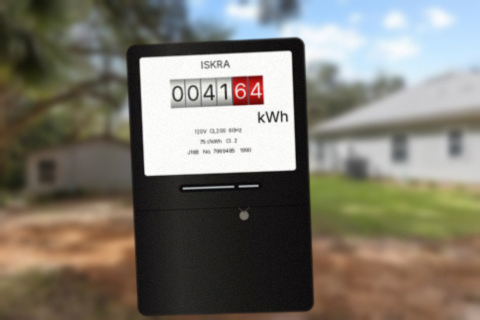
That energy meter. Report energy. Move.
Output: 41.64 kWh
